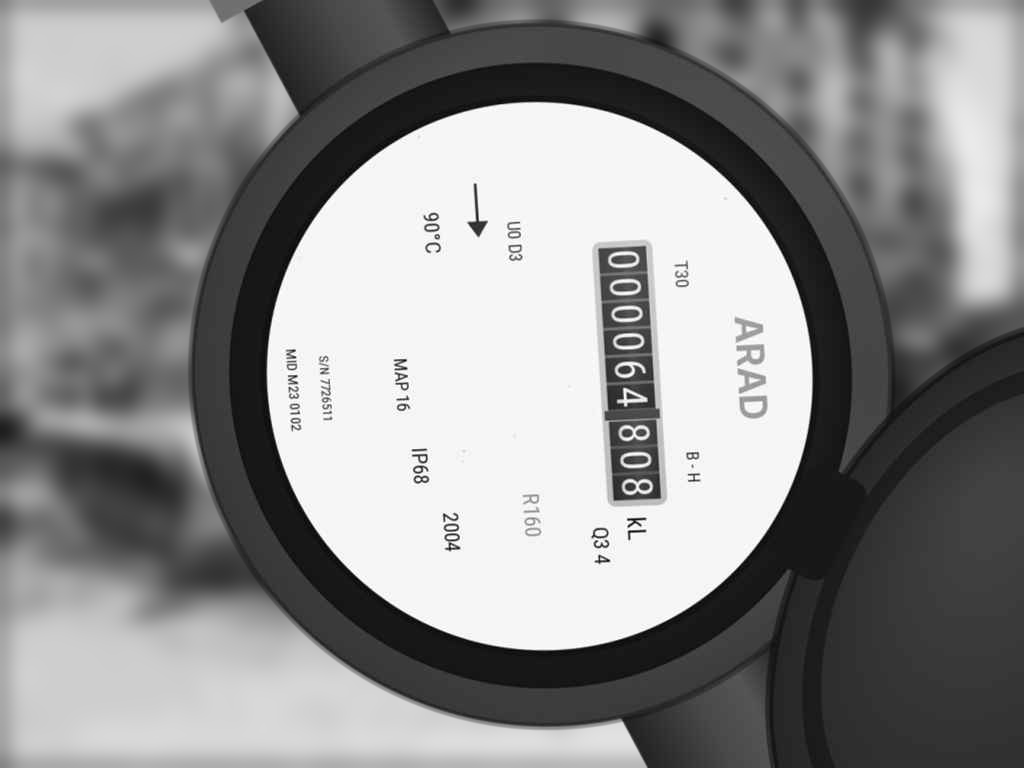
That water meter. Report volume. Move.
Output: 64.808 kL
